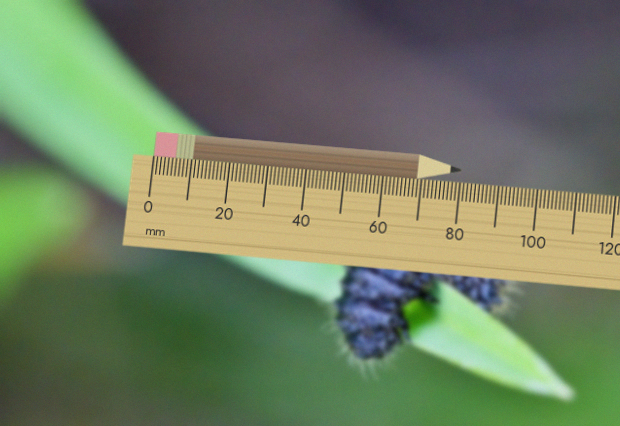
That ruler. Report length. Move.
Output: 80 mm
